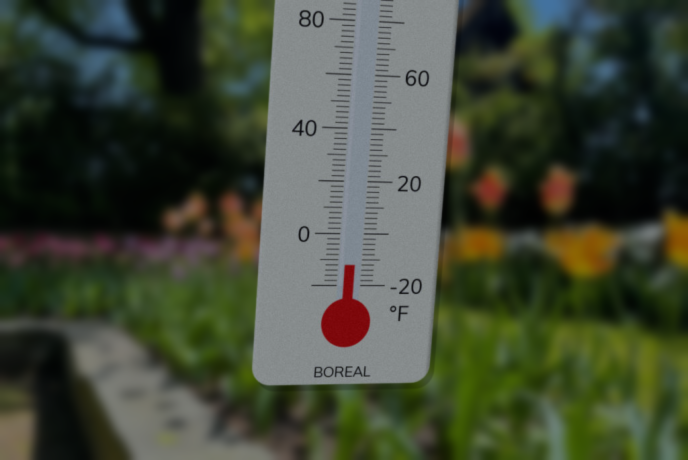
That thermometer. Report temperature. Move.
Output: -12 °F
